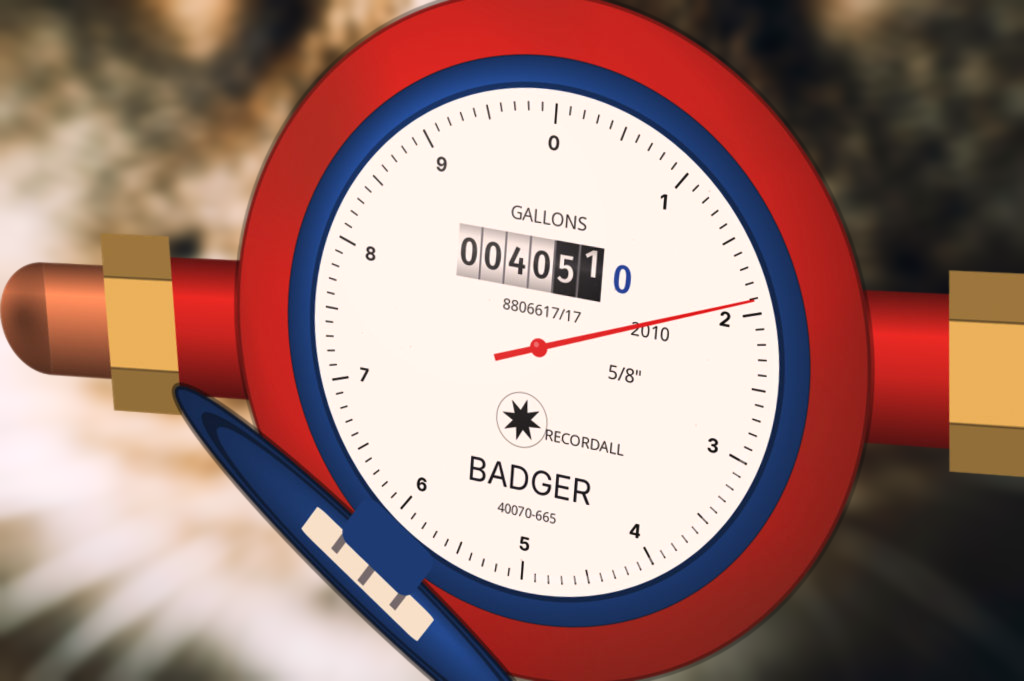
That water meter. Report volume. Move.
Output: 40511.9 gal
